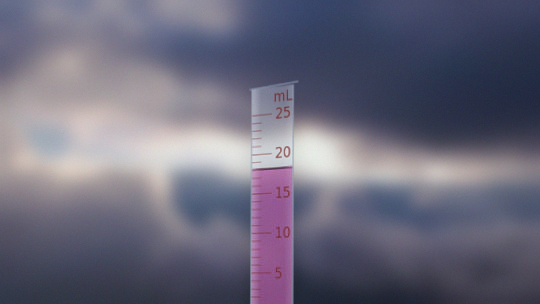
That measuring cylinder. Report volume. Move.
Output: 18 mL
